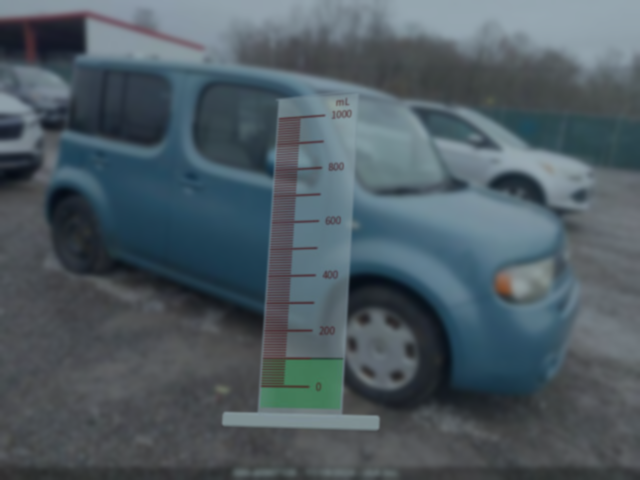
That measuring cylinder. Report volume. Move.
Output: 100 mL
